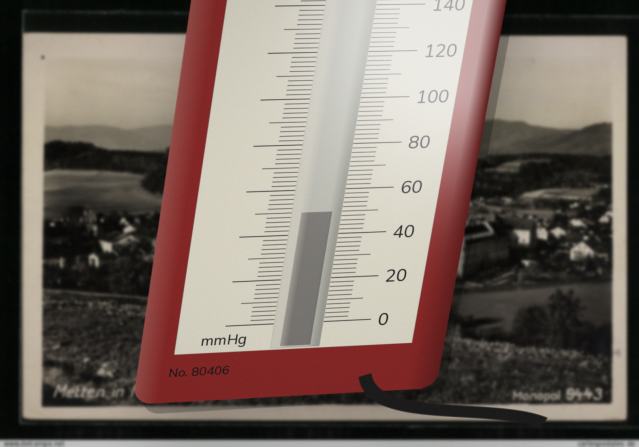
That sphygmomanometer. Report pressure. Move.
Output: 50 mmHg
